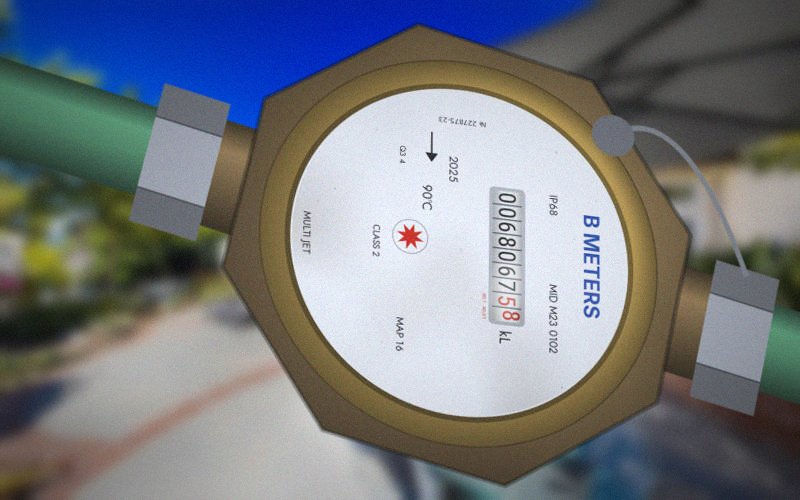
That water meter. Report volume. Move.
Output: 68067.58 kL
